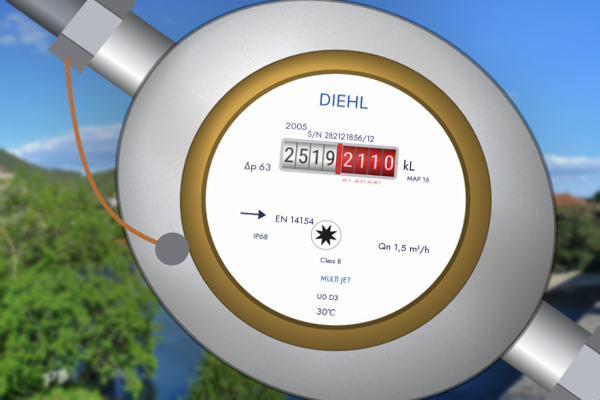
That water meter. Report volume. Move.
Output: 2519.2110 kL
